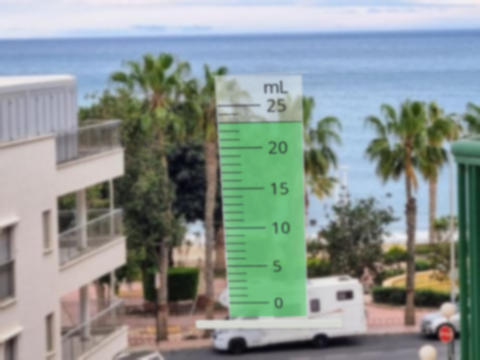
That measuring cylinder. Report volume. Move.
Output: 23 mL
